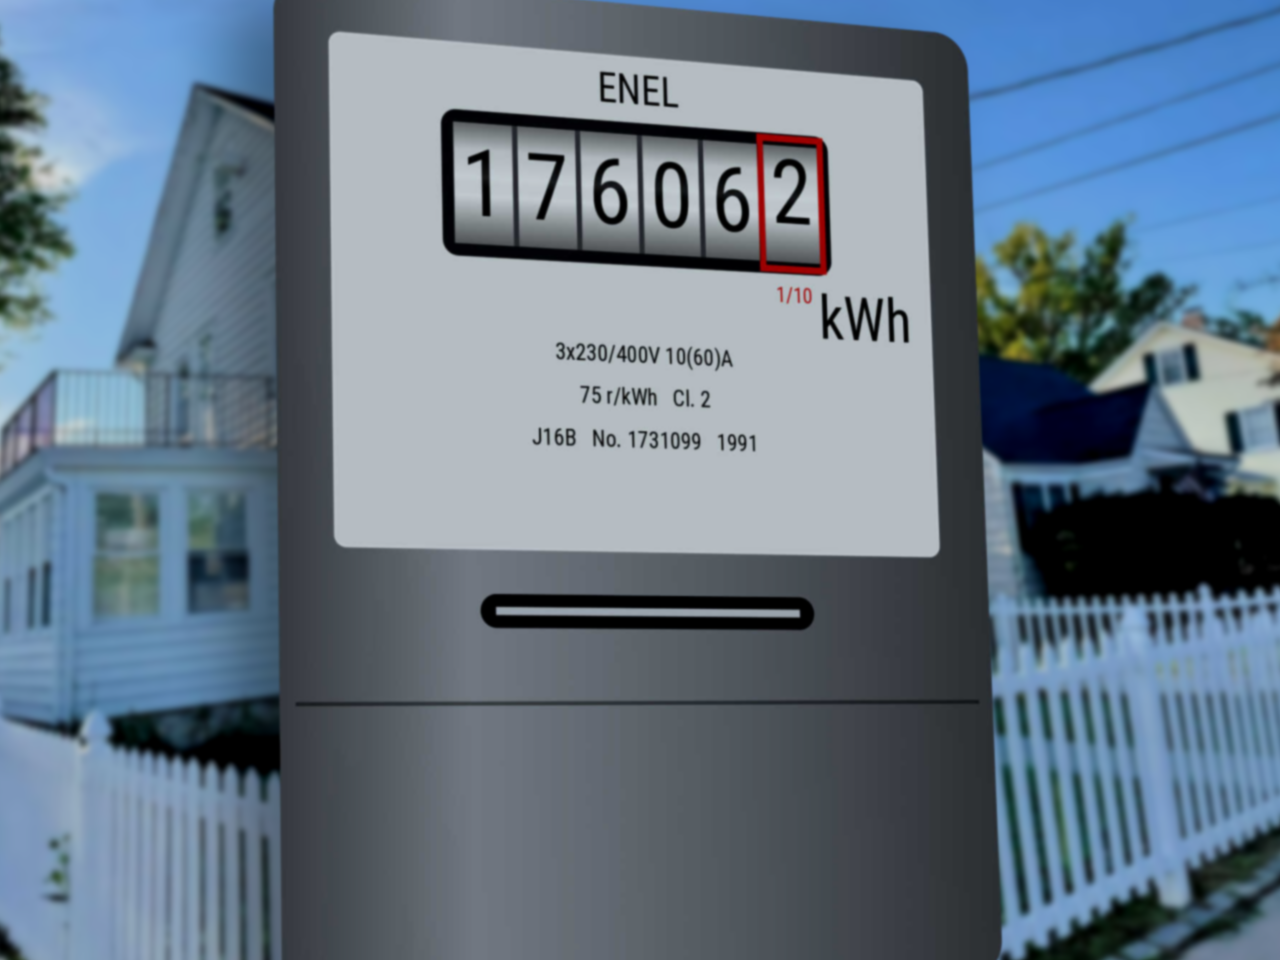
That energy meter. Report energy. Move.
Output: 17606.2 kWh
